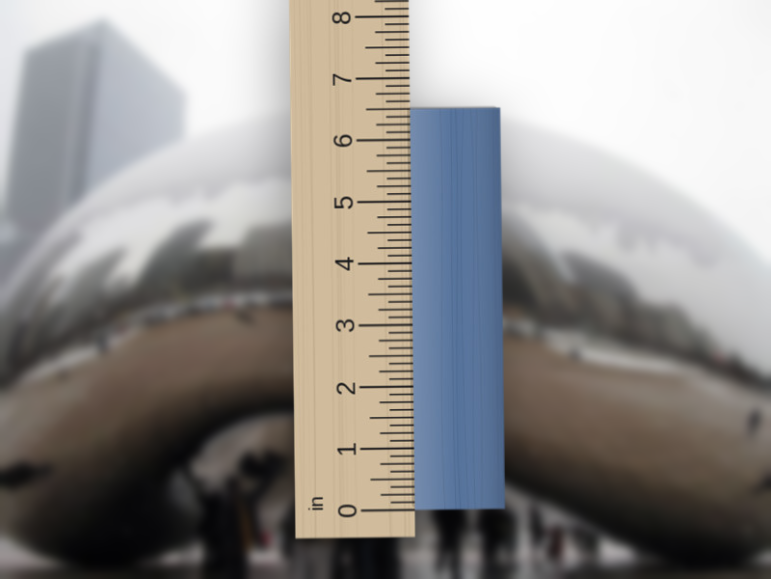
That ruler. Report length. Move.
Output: 6.5 in
